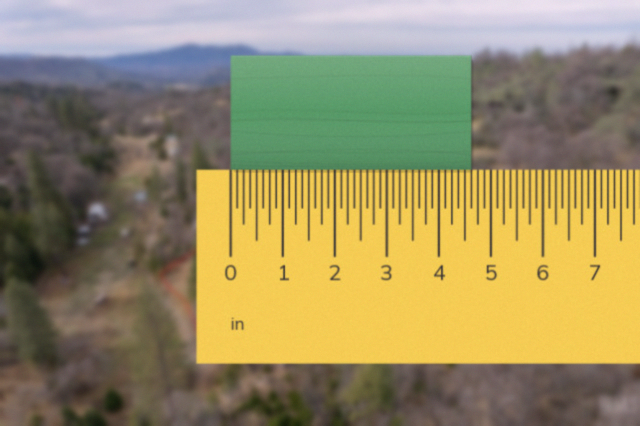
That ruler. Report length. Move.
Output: 4.625 in
